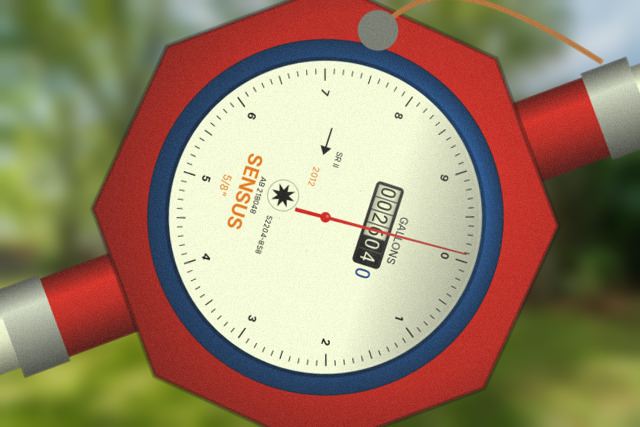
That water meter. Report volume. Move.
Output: 26039.9 gal
